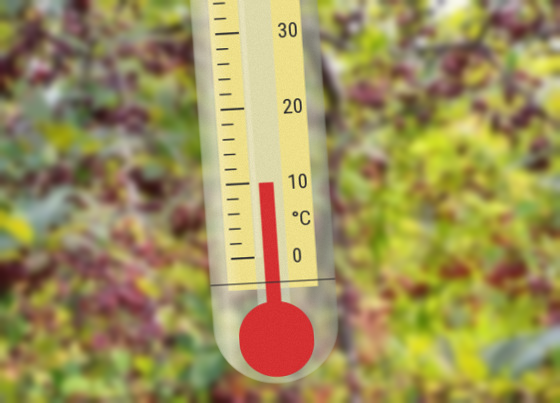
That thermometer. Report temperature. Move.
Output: 10 °C
